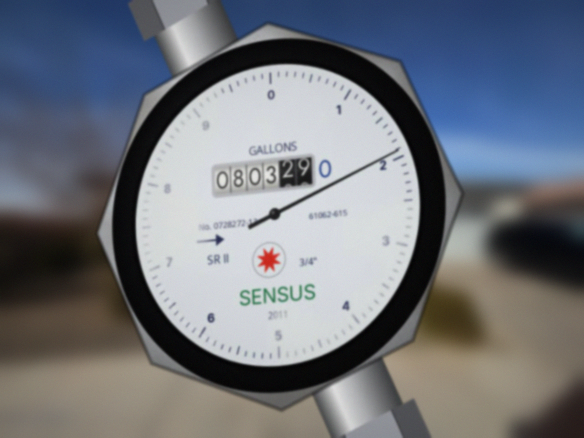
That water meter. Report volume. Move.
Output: 803291.9 gal
